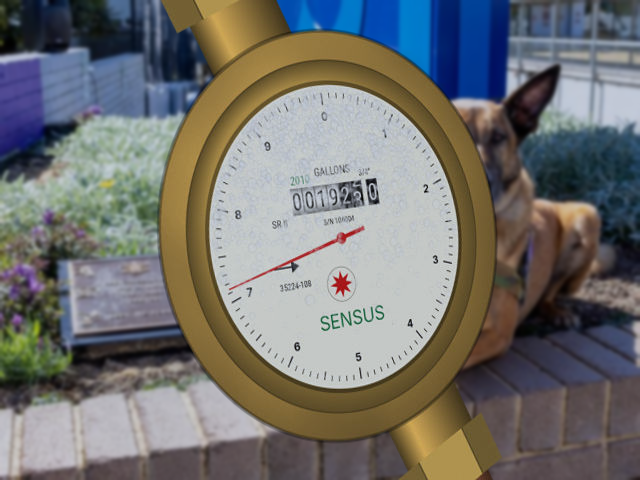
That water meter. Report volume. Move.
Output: 19227.1 gal
